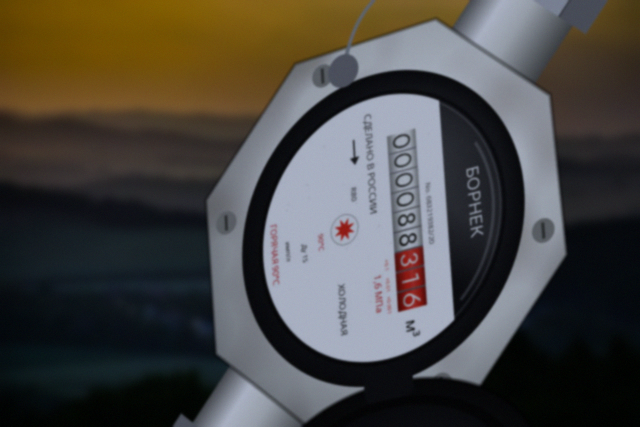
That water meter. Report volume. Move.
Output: 88.316 m³
